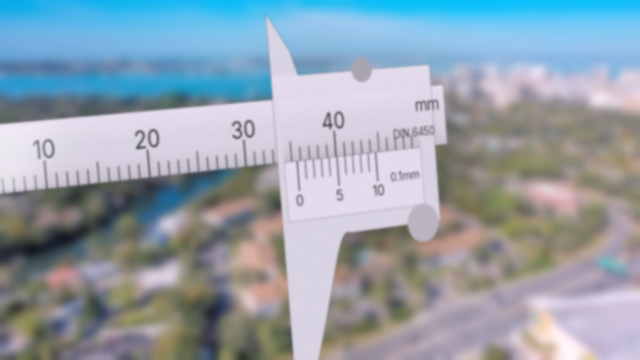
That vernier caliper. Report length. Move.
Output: 35.6 mm
